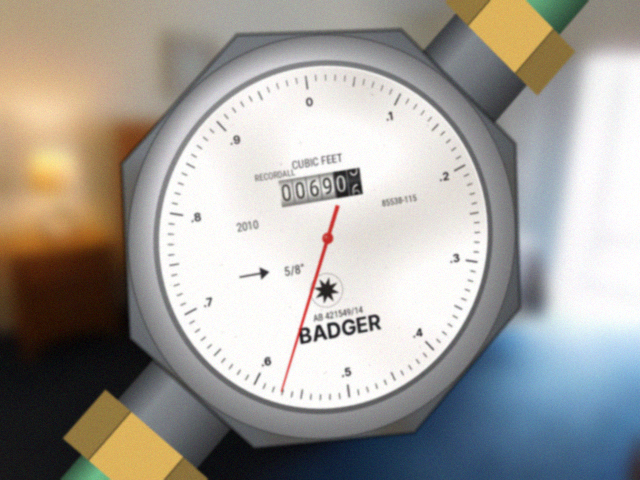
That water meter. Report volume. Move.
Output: 6905.57 ft³
